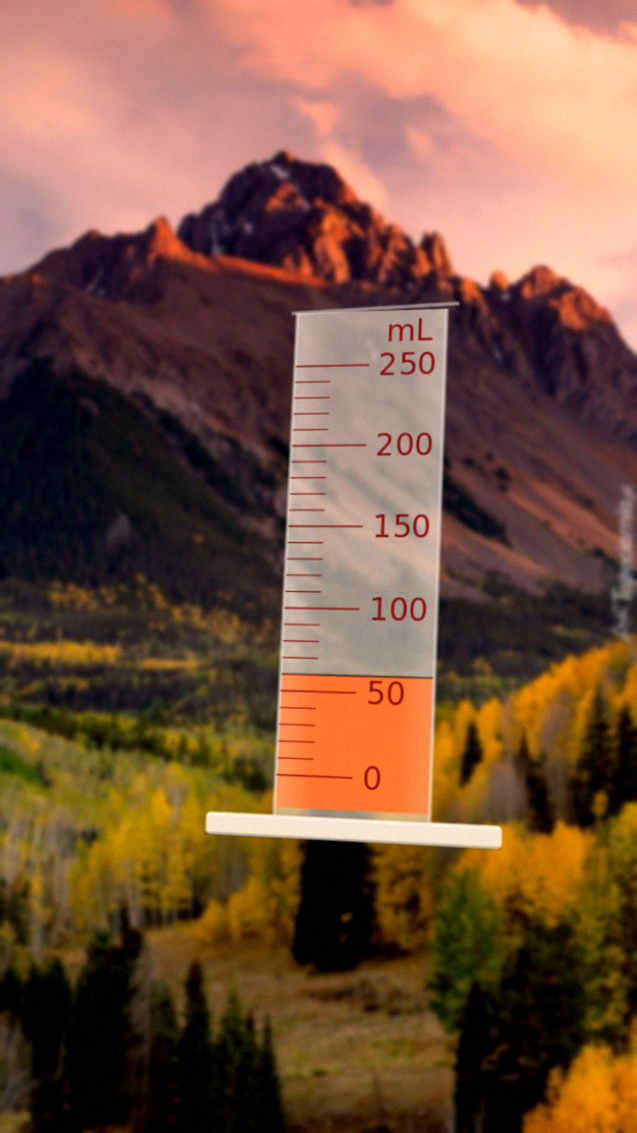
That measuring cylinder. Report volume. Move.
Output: 60 mL
